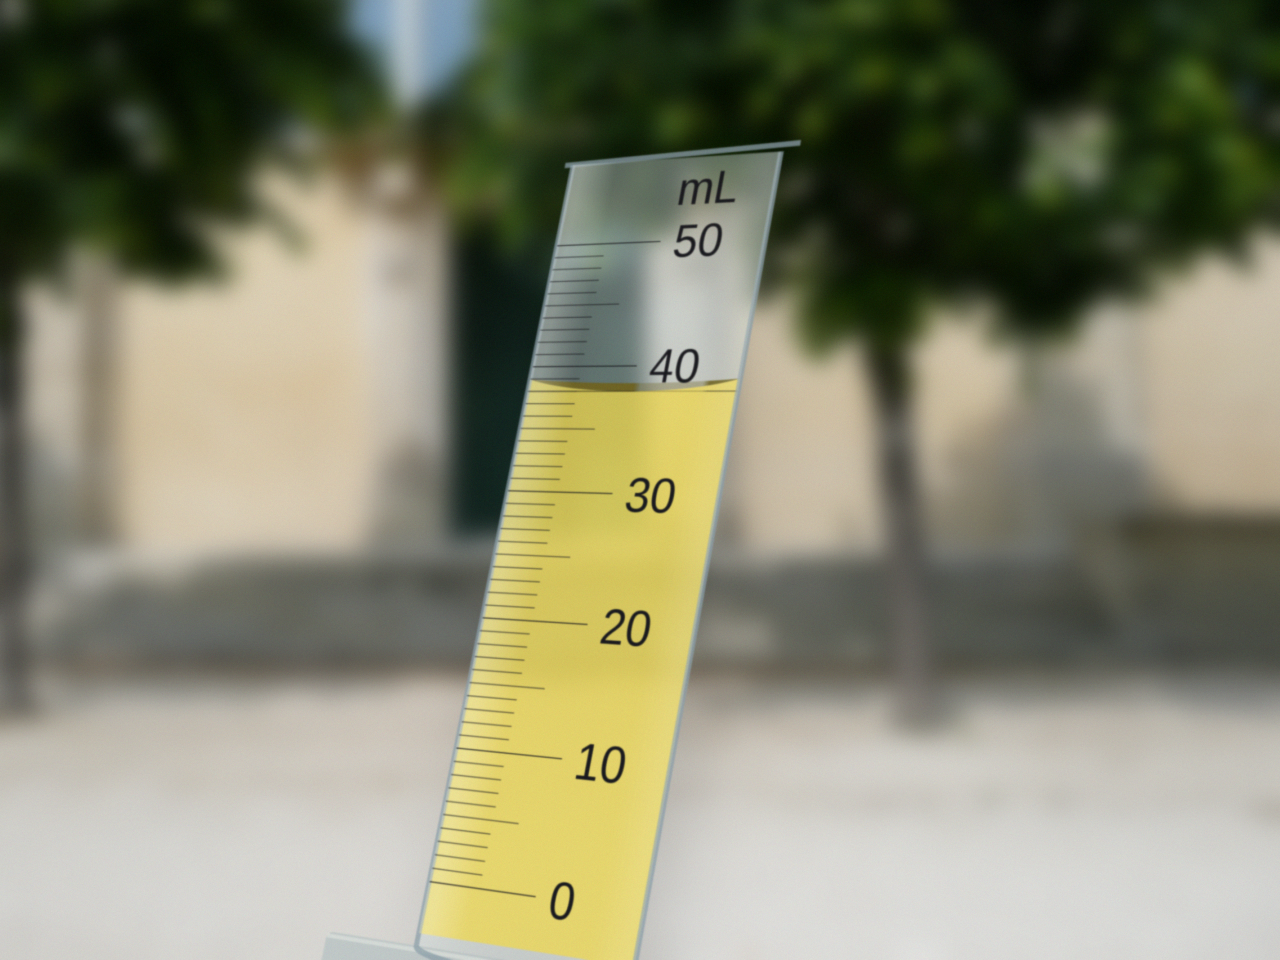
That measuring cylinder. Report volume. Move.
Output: 38 mL
